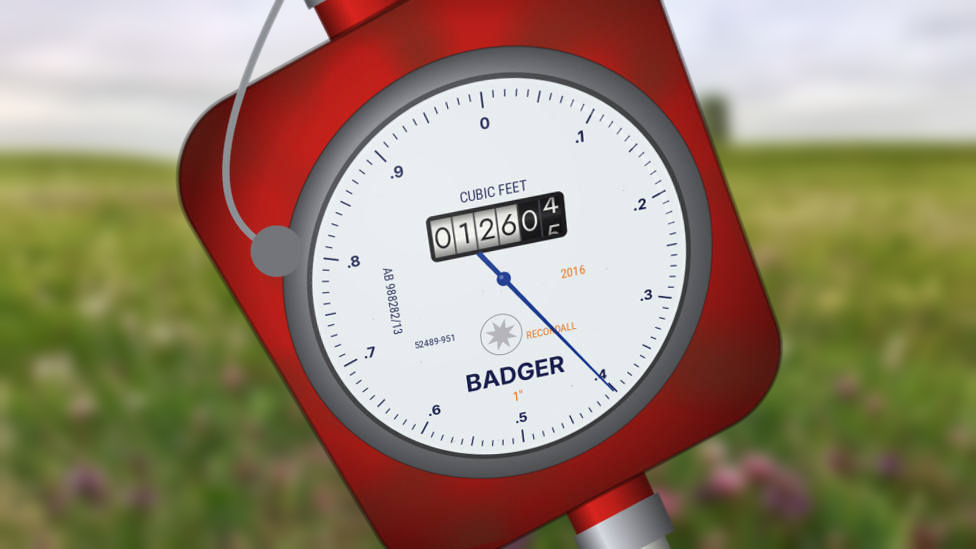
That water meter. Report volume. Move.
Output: 12604.40 ft³
